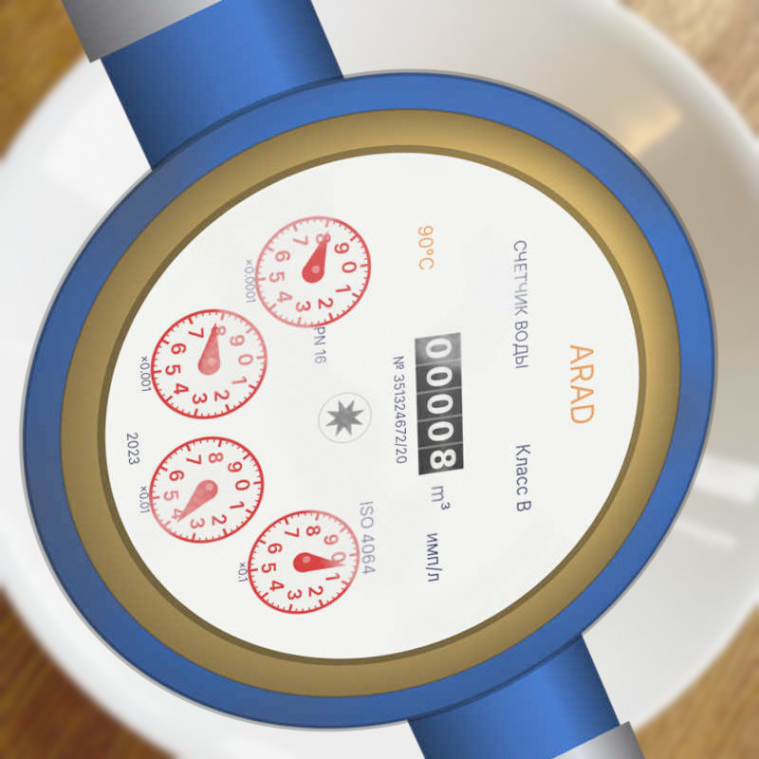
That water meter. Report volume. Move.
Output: 8.0378 m³
